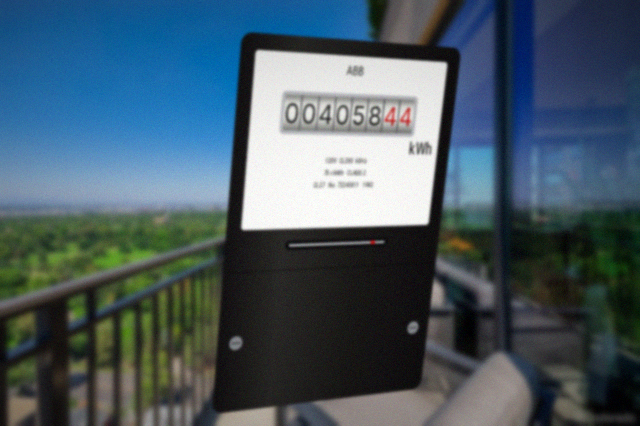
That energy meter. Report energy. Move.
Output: 4058.44 kWh
